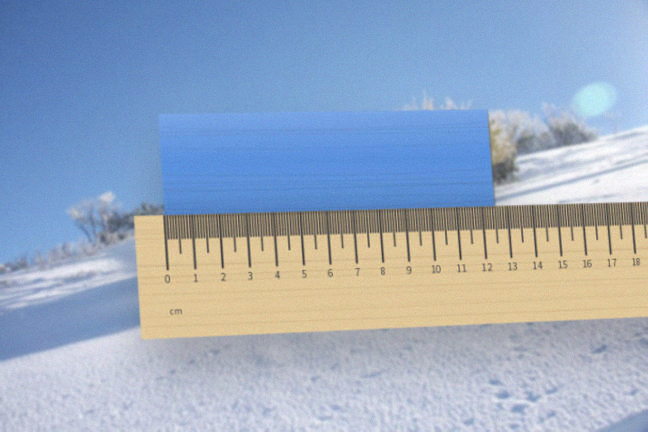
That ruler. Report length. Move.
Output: 12.5 cm
